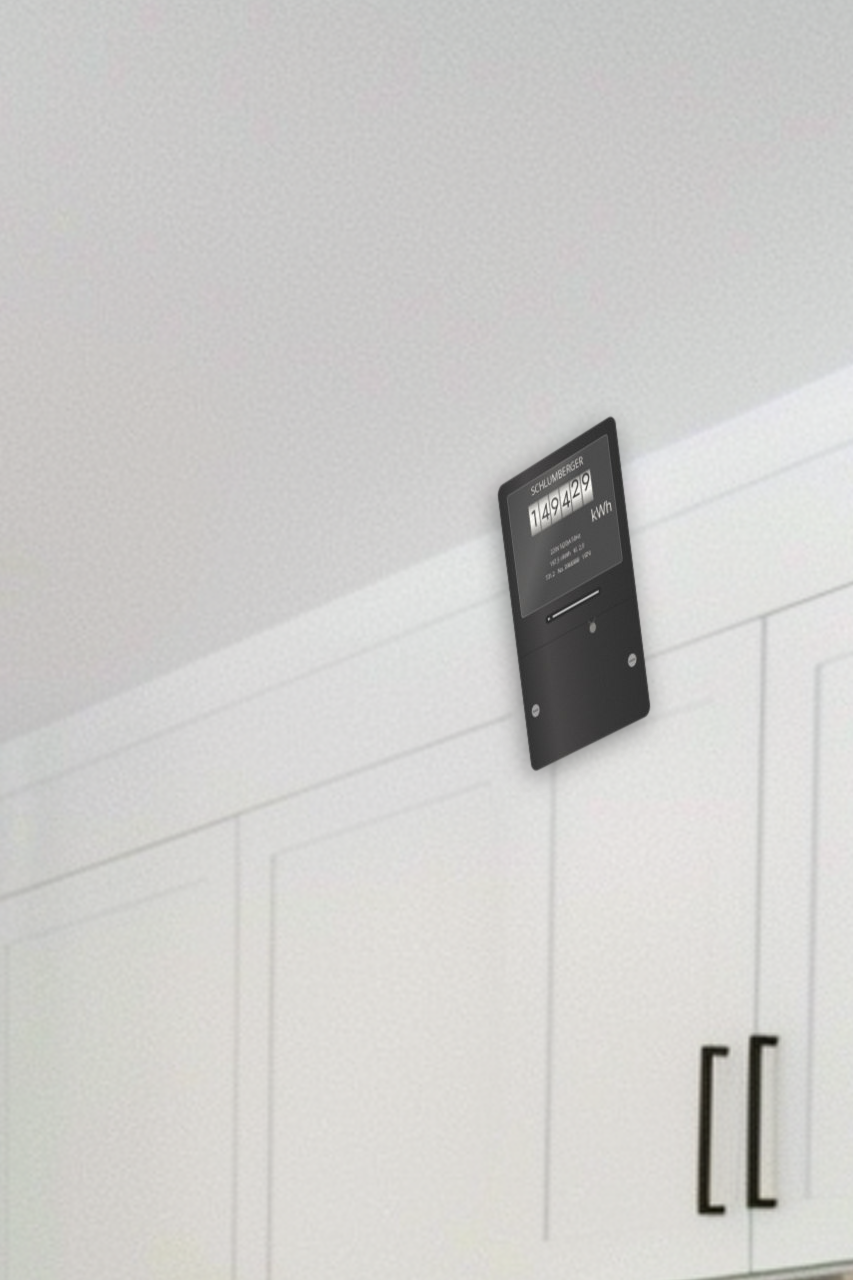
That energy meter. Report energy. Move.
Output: 149429 kWh
